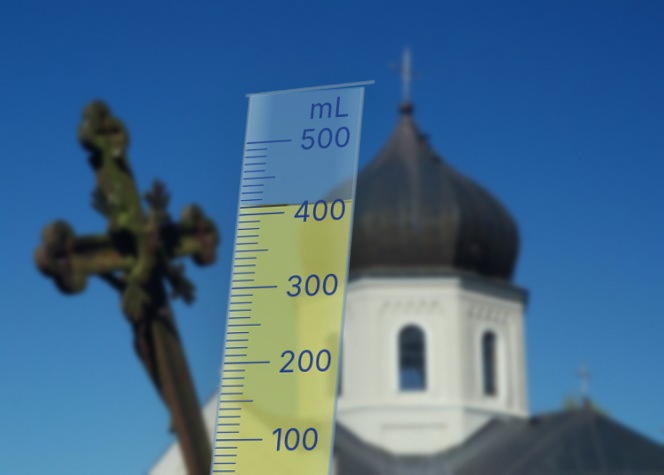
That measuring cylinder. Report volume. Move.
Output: 410 mL
